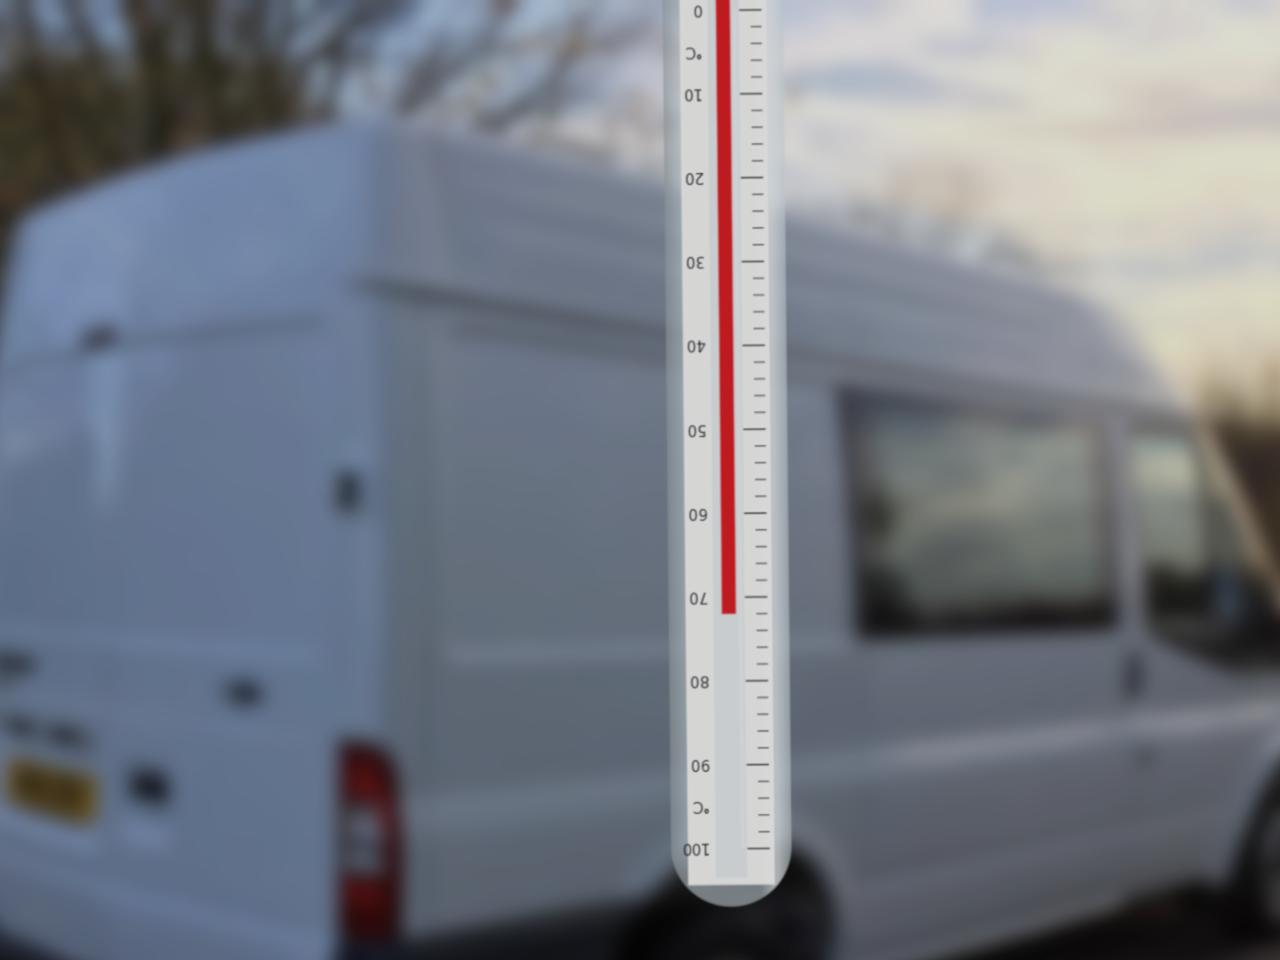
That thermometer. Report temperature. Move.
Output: 72 °C
